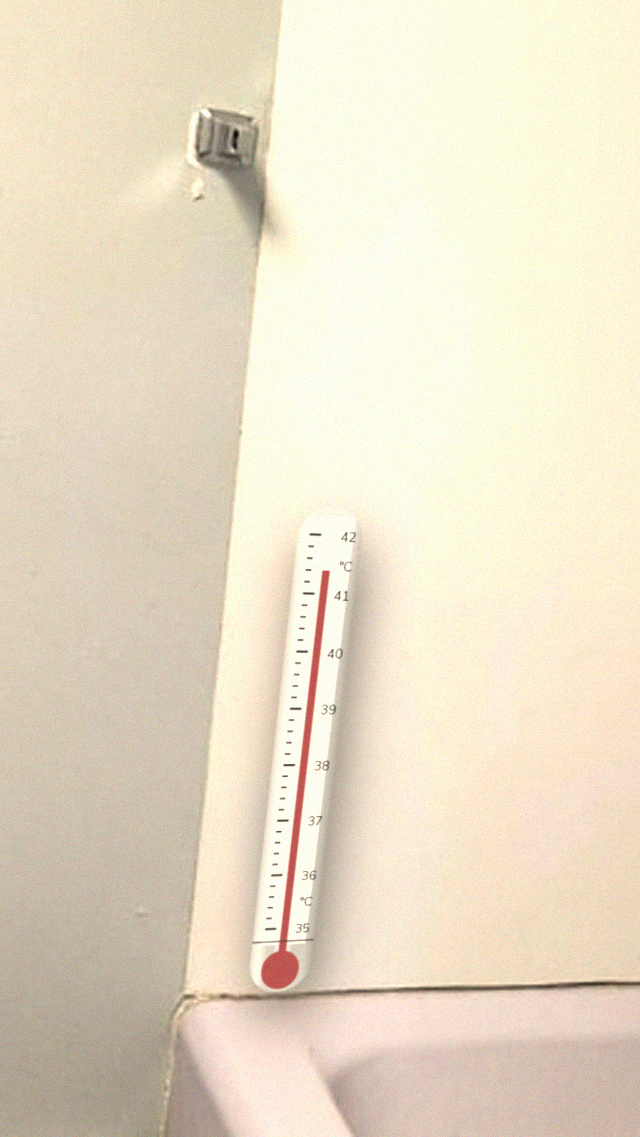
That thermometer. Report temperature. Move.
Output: 41.4 °C
